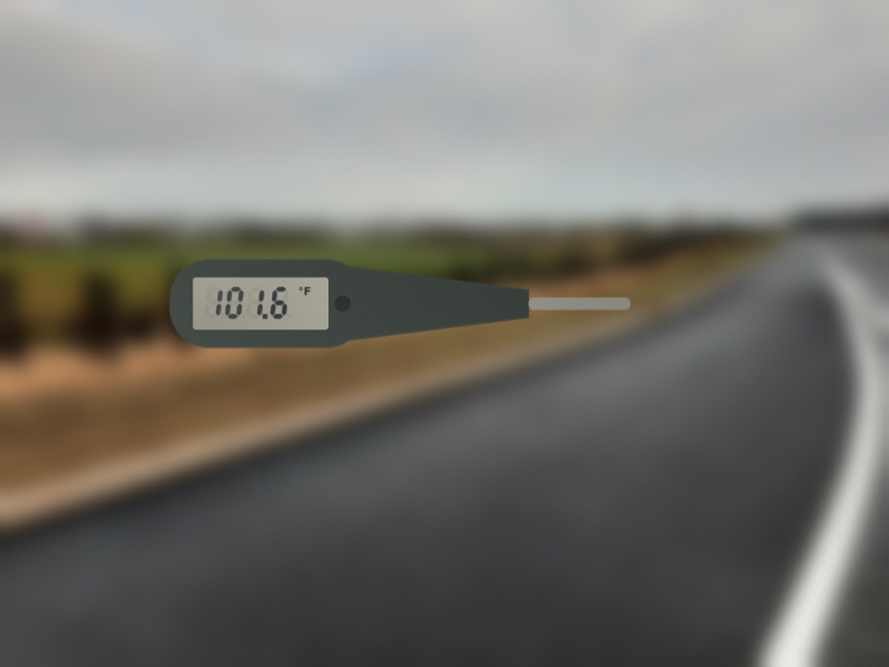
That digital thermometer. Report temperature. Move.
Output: 101.6 °F
